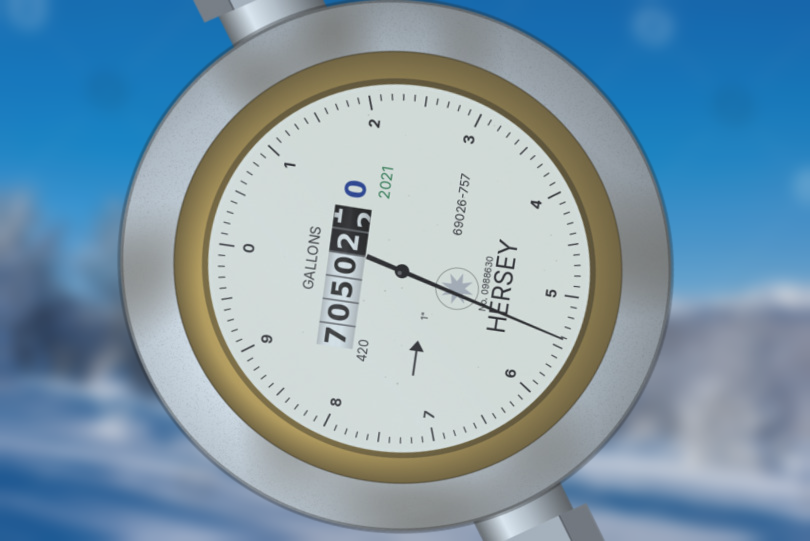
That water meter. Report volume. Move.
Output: 7050215.4 gal
